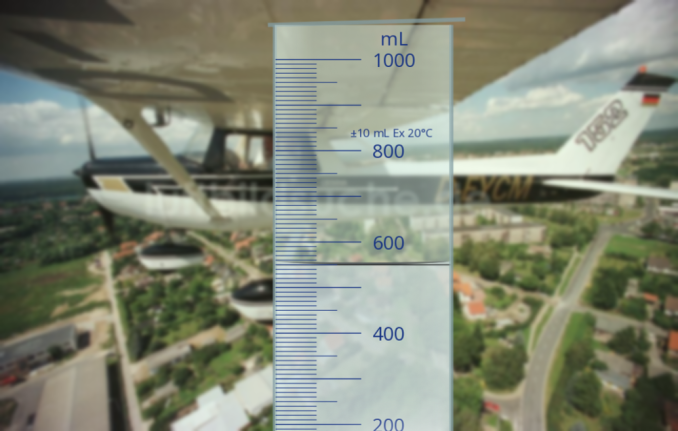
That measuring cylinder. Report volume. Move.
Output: 550 mL
